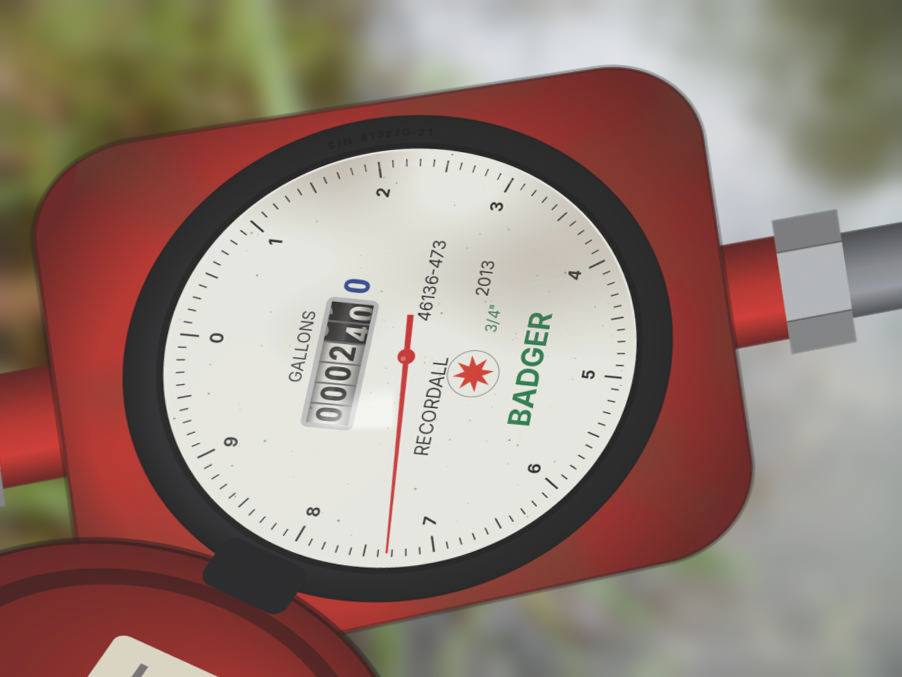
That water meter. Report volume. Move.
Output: 2397.3 gal
